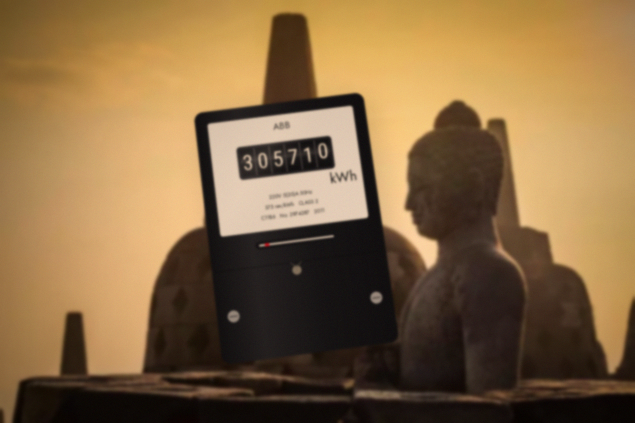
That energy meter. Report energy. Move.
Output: 305710 kWh
